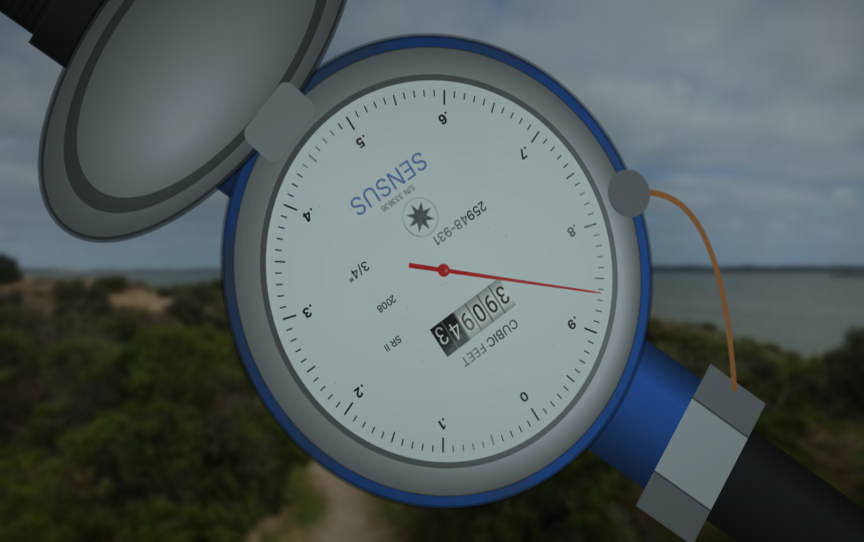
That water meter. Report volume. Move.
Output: 390942.86 ft³
